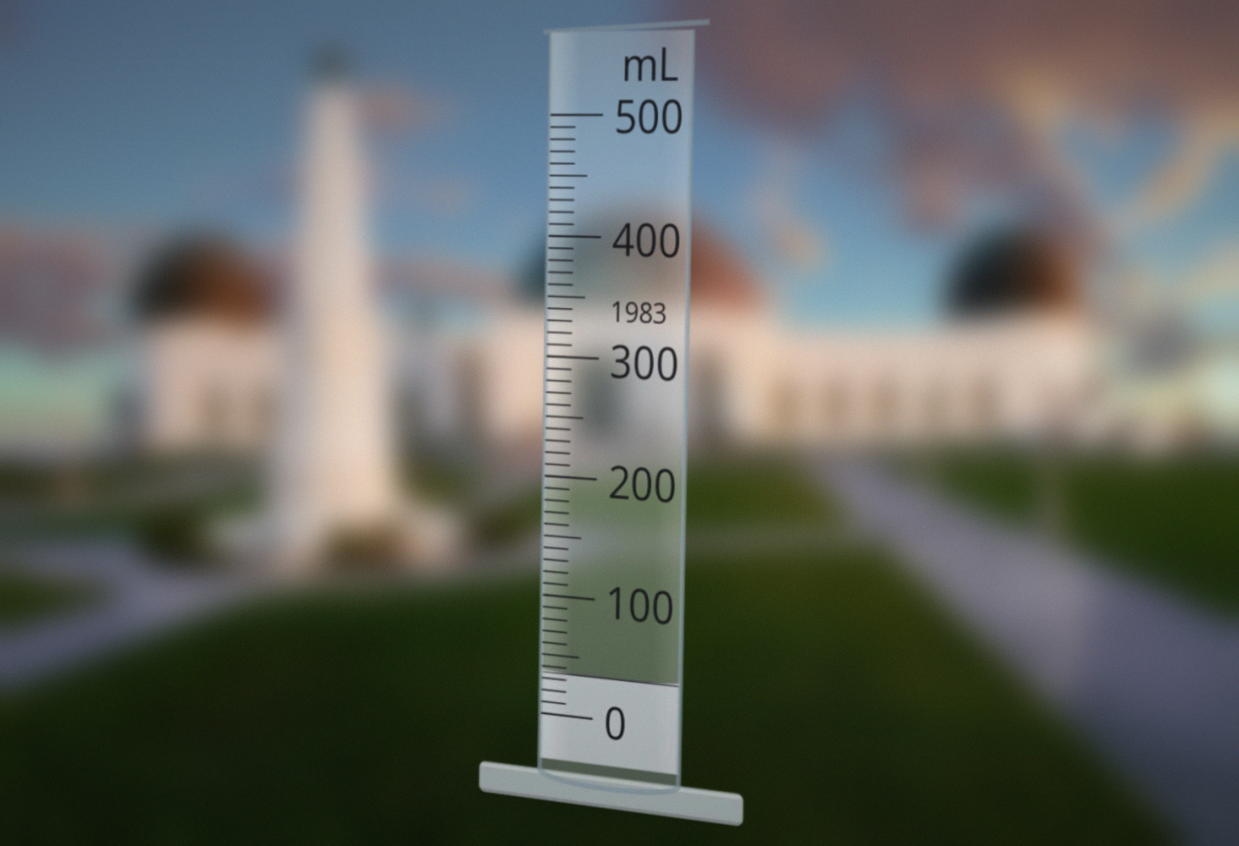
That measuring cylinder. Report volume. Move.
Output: 35 mL
